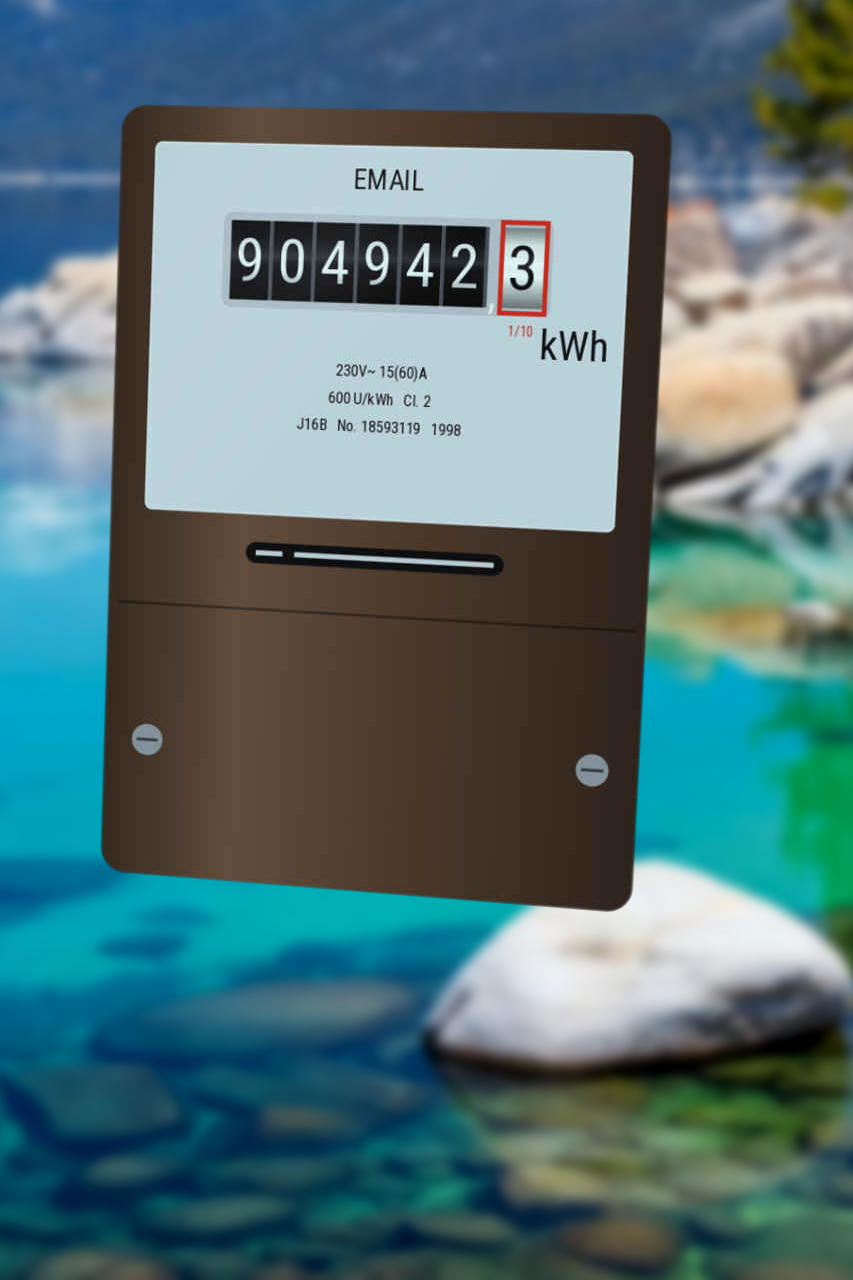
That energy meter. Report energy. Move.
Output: 904942.3 kWh
